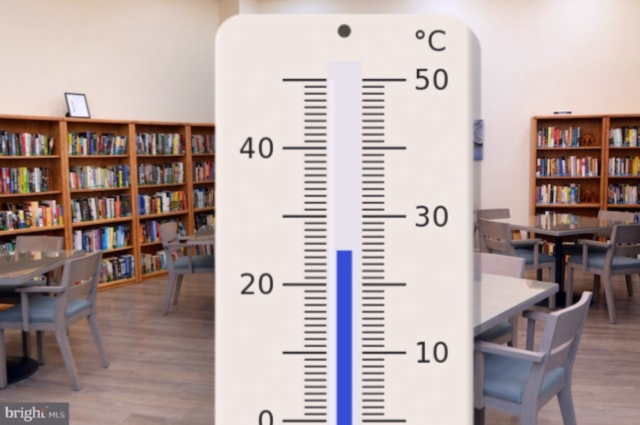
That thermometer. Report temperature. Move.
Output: 25 °C
